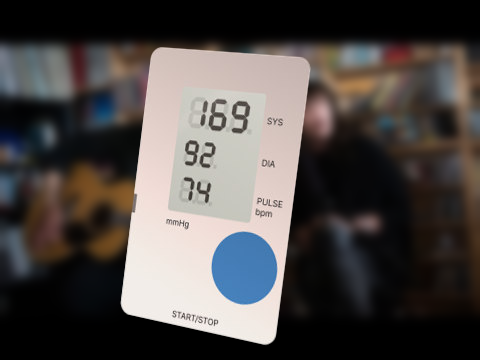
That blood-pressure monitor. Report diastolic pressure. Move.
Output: 92 mmHg
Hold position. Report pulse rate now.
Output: 74 bpm
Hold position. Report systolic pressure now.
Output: 169 mmHg
